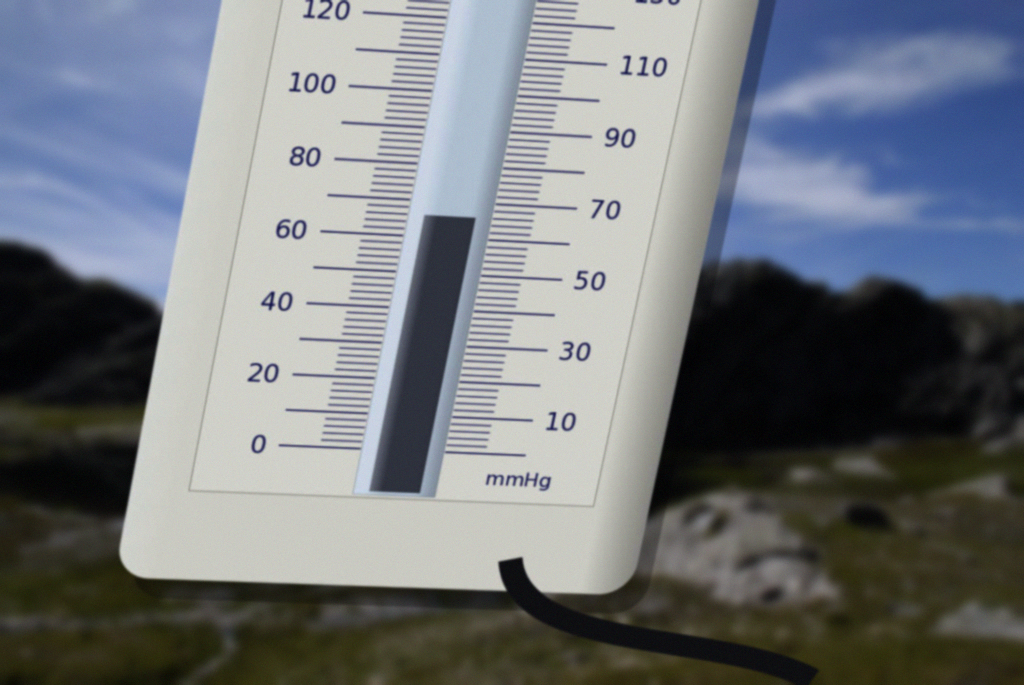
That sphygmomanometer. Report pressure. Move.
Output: 66 mmHg
